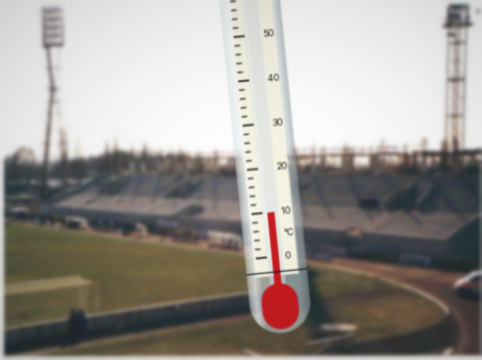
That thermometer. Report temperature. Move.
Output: 10 °C
